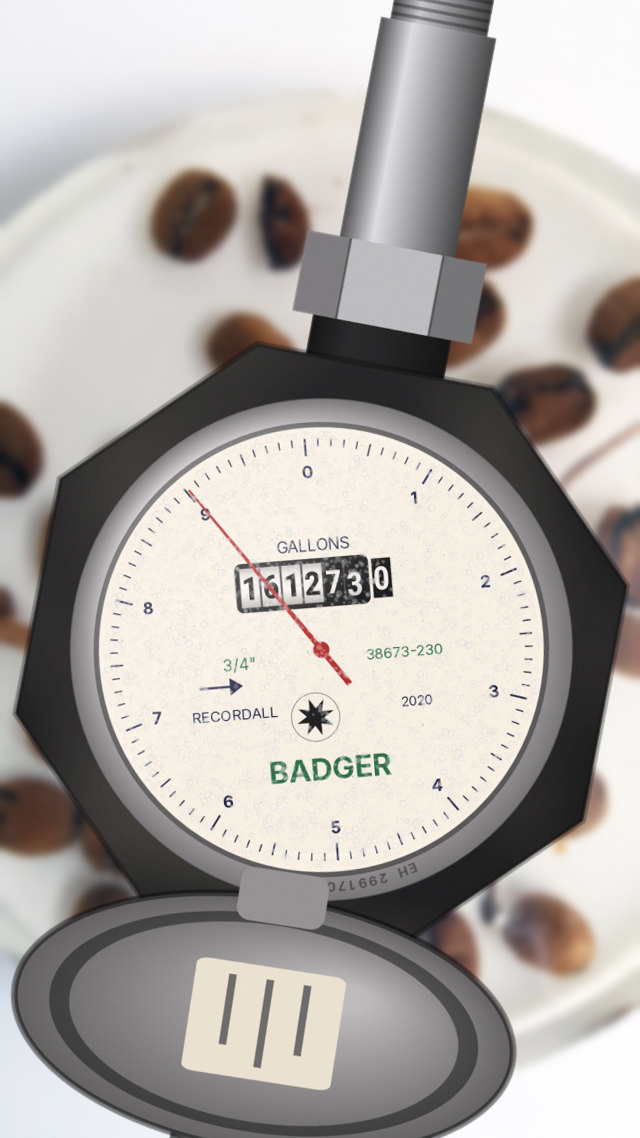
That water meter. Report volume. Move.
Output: 1612729.0 gal
